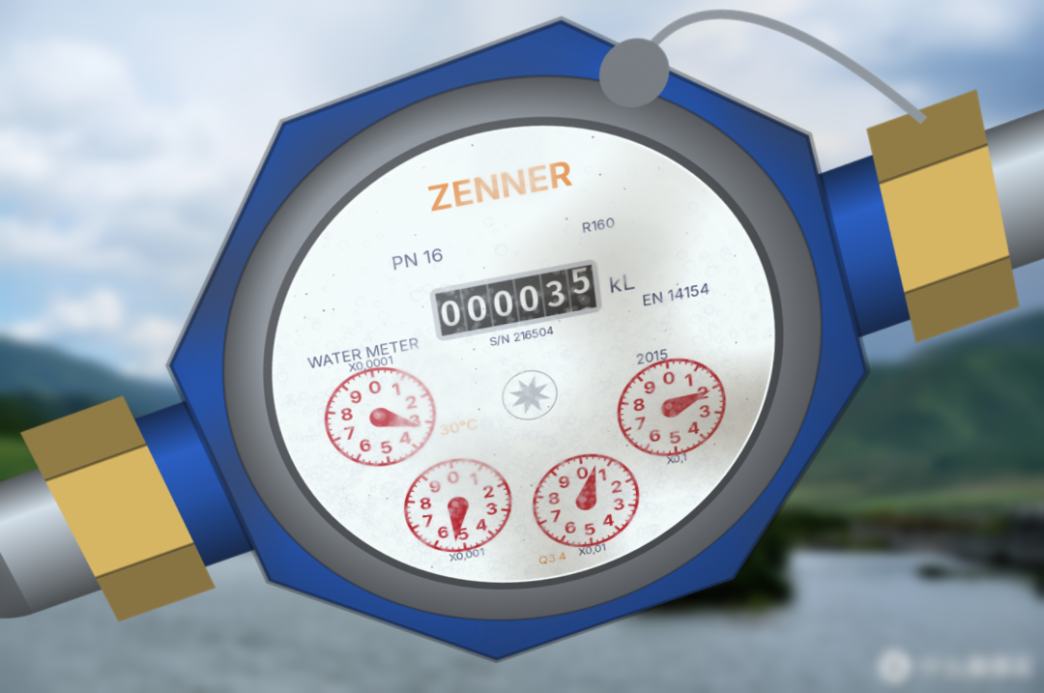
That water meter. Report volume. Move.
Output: 35.2053 kL
